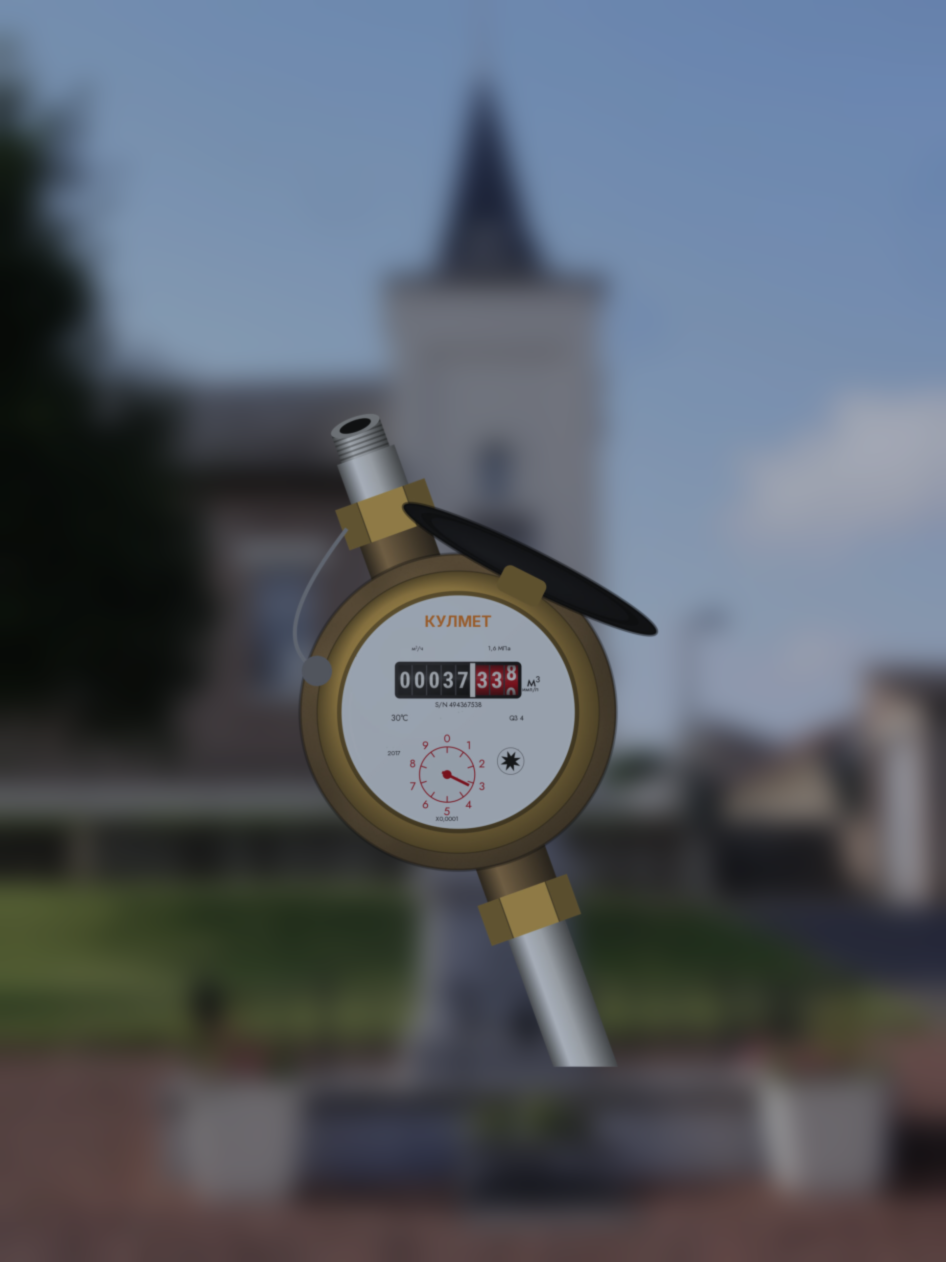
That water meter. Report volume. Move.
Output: 37.3383 m³
